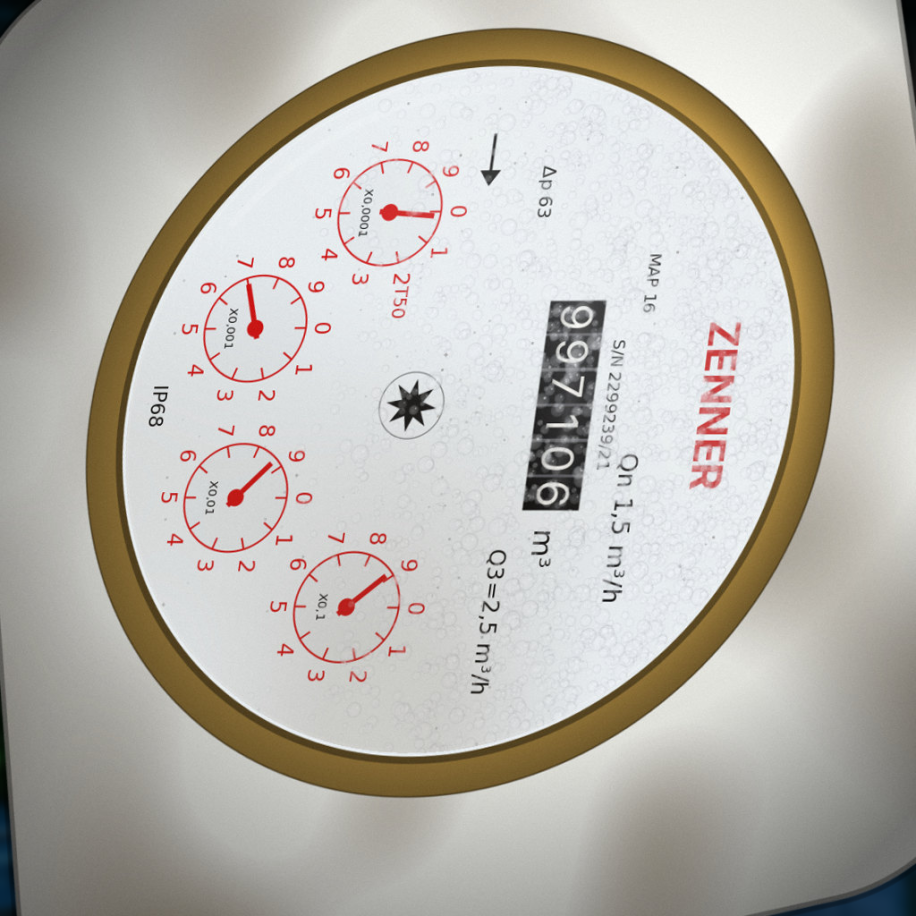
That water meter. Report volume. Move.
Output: 997106.8870 m³
